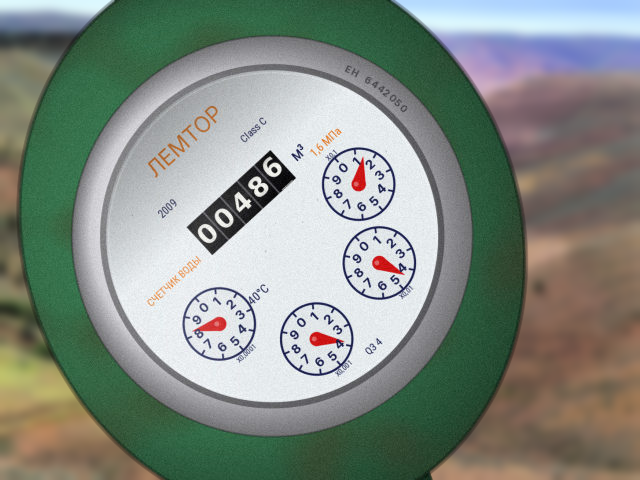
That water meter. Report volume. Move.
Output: 486.1438 m³
